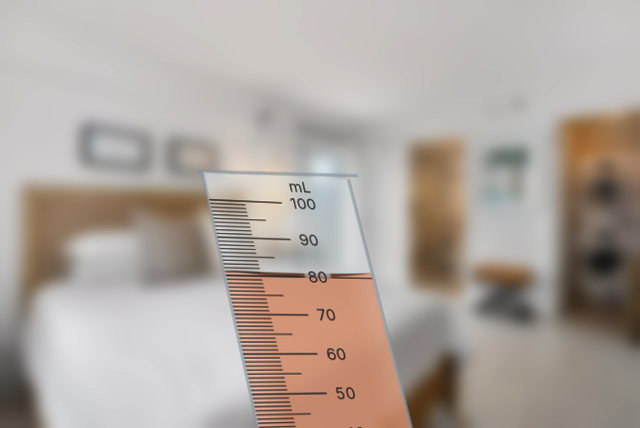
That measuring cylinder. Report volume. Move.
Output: 80 mL
